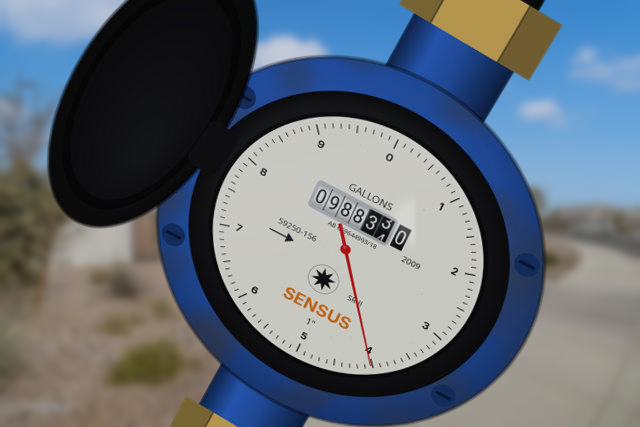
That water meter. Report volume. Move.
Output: 988334.0 gal
